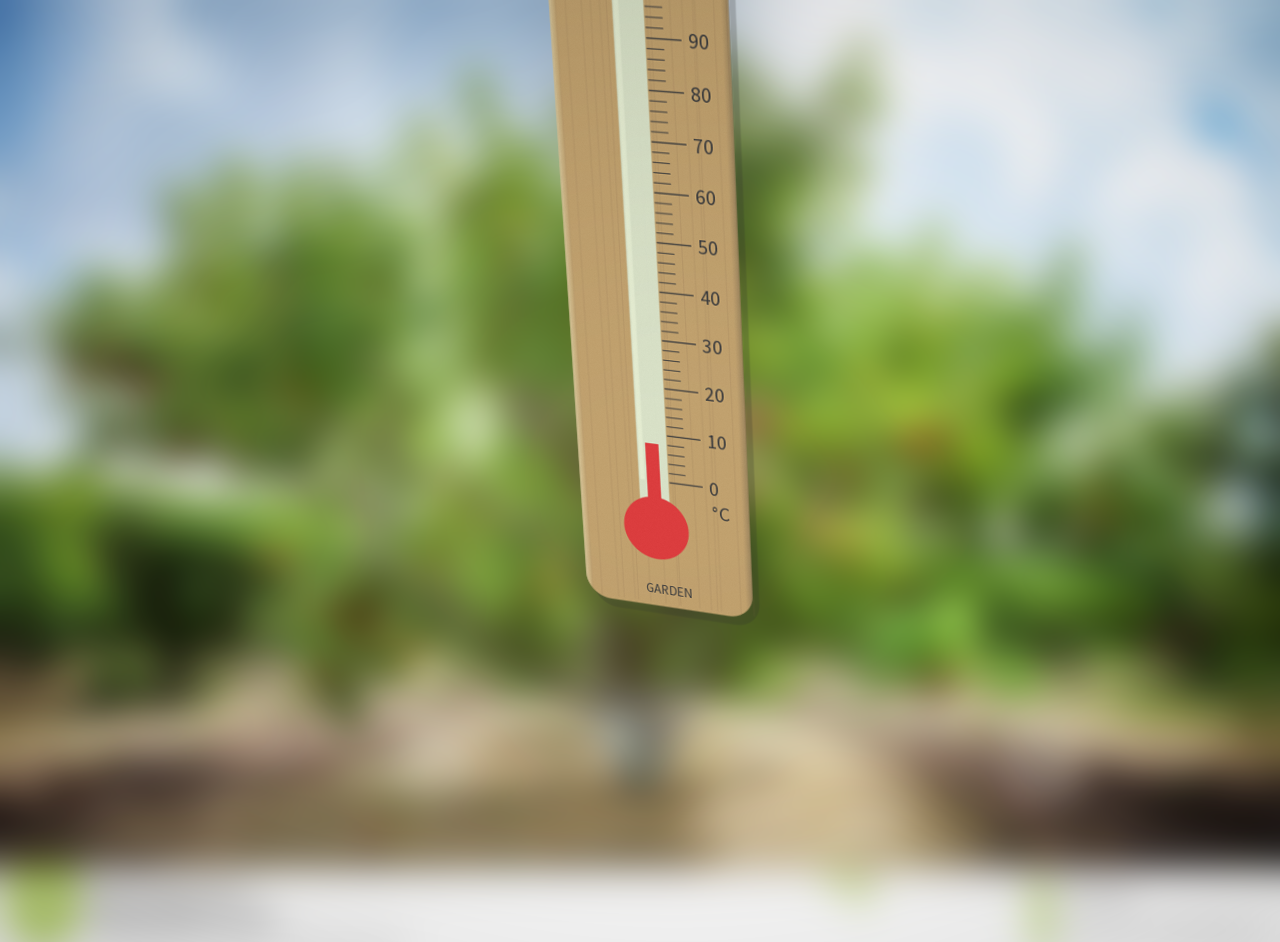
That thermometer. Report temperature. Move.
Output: 8 °C
